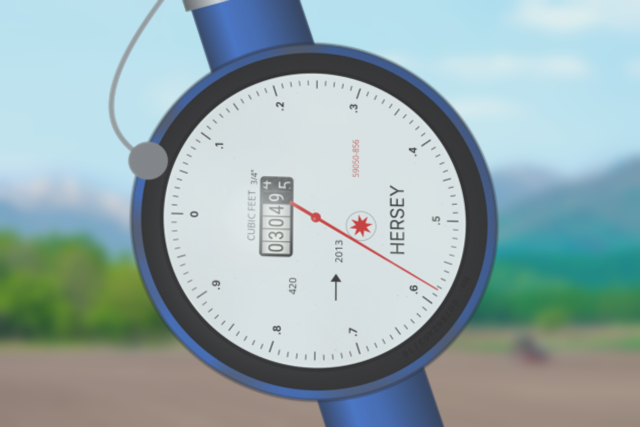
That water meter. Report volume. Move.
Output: 30494.58 ft³
